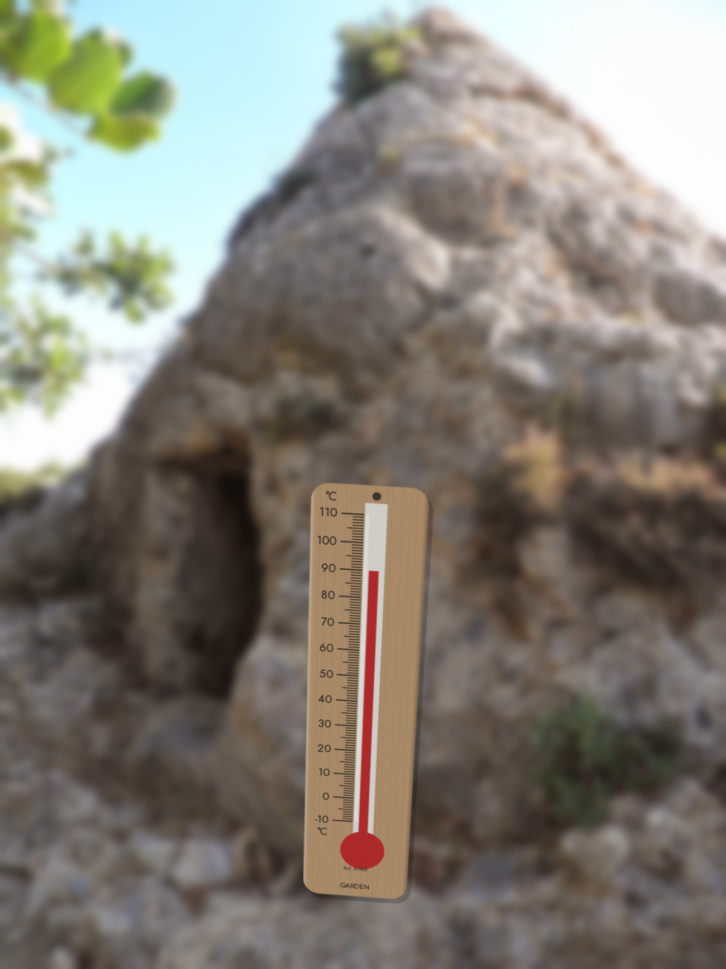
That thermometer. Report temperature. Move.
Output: 90 °C
